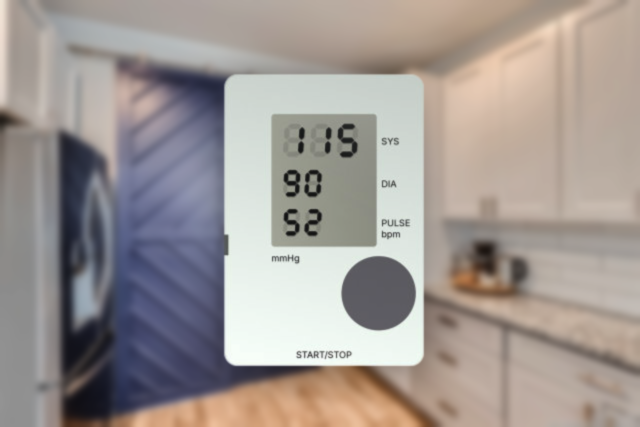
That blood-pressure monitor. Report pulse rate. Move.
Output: 52 bpm
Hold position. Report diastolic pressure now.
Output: 90 mmHg
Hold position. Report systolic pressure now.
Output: 115 mmHg
